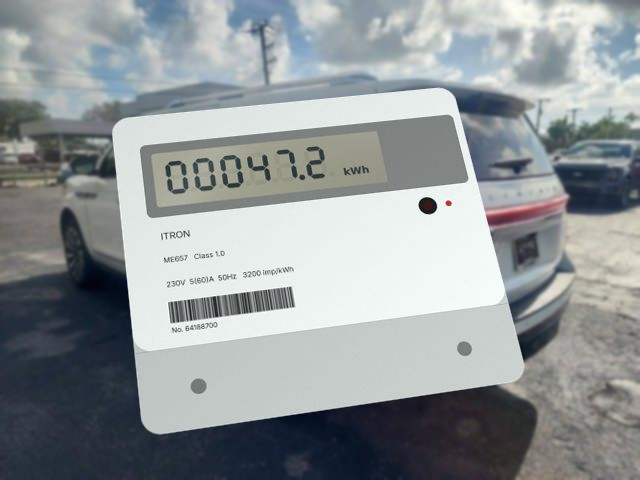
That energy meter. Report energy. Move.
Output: 47.2 kWh
